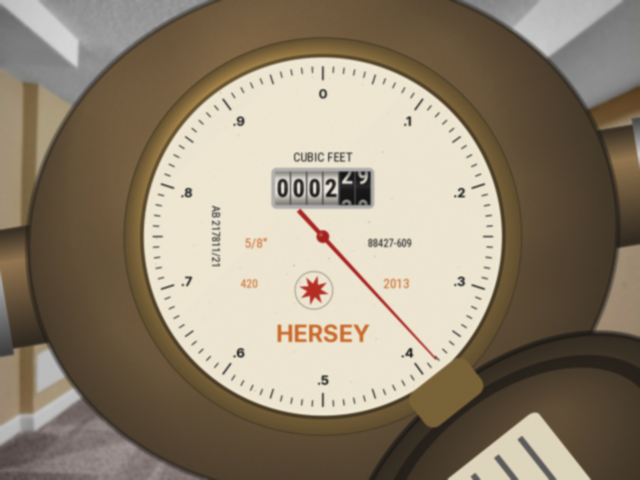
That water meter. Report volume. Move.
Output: 229.38 ft³
